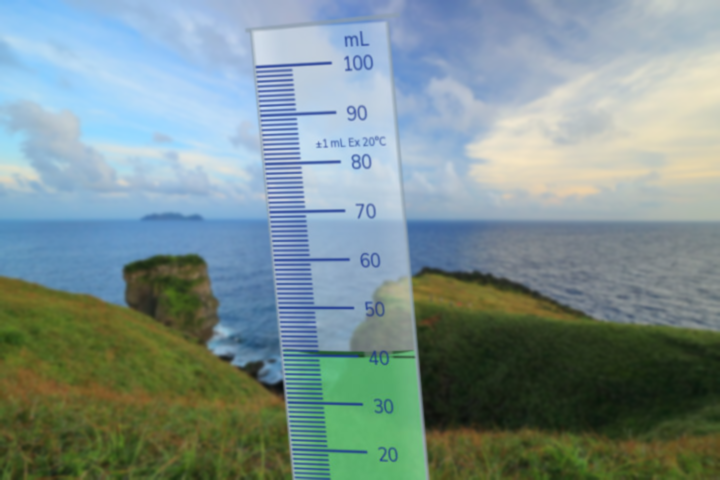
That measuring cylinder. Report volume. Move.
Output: 40 mL
